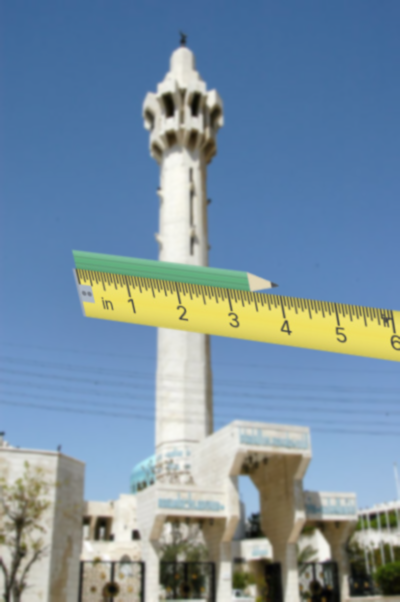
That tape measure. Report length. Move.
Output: 4 in
